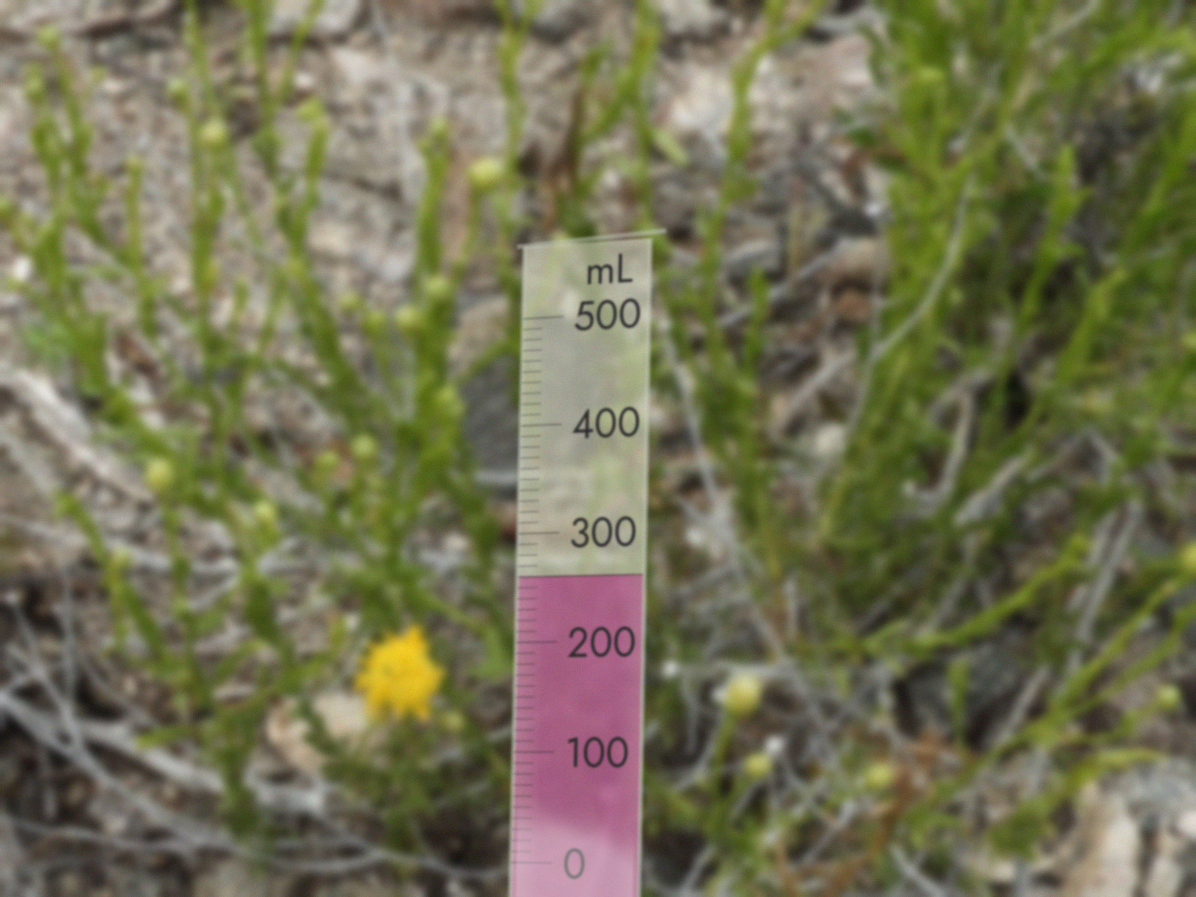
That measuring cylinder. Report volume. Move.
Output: 260 mL
